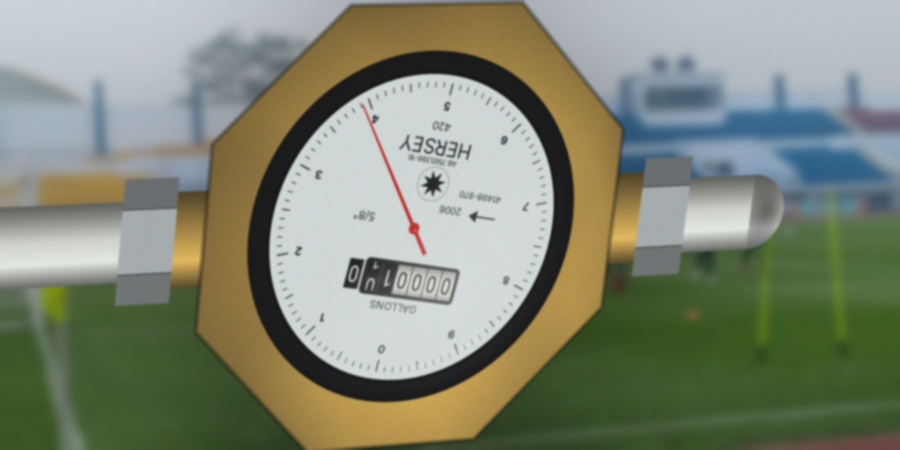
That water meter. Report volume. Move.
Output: 103.9 gal
